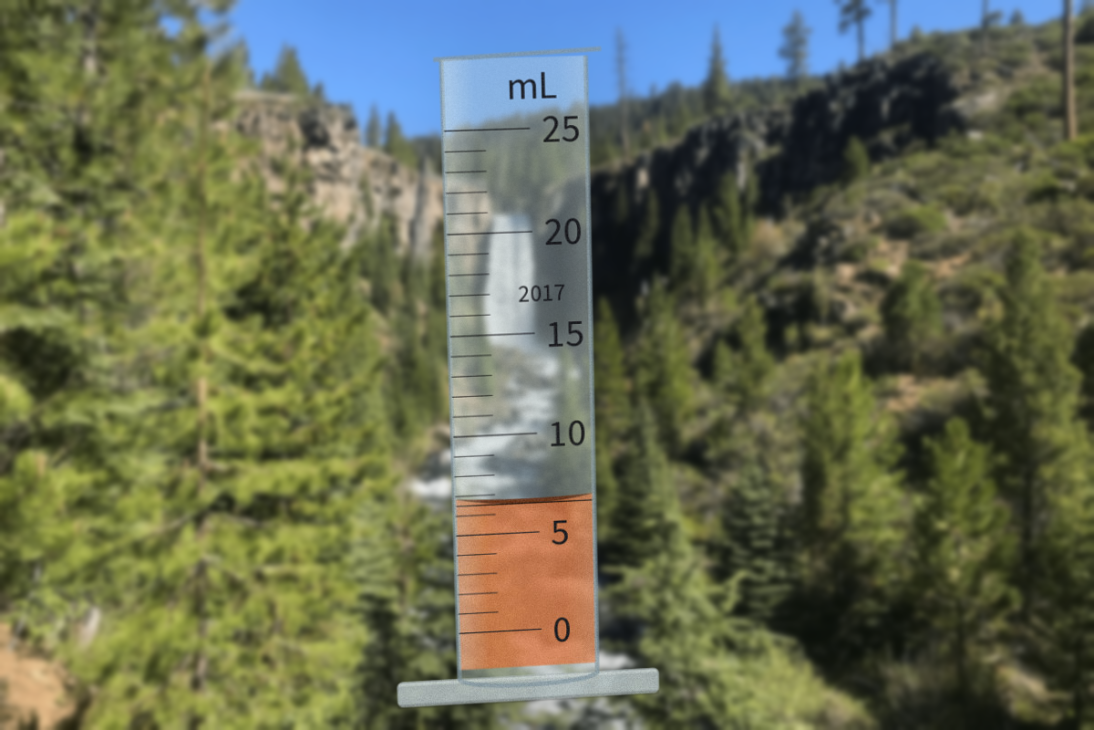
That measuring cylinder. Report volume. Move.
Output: 6.5 mL
